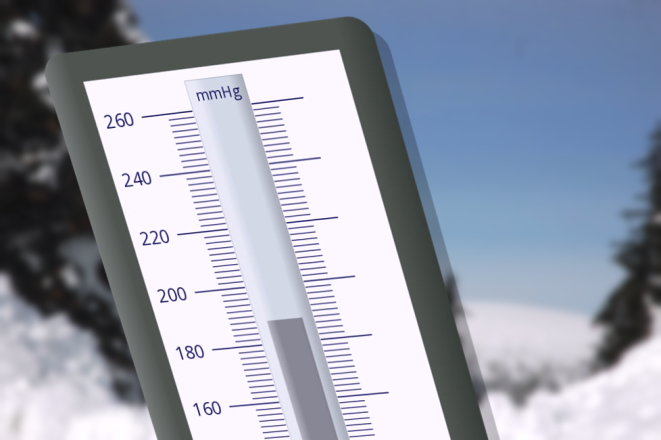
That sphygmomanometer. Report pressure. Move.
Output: 188 mmHg
